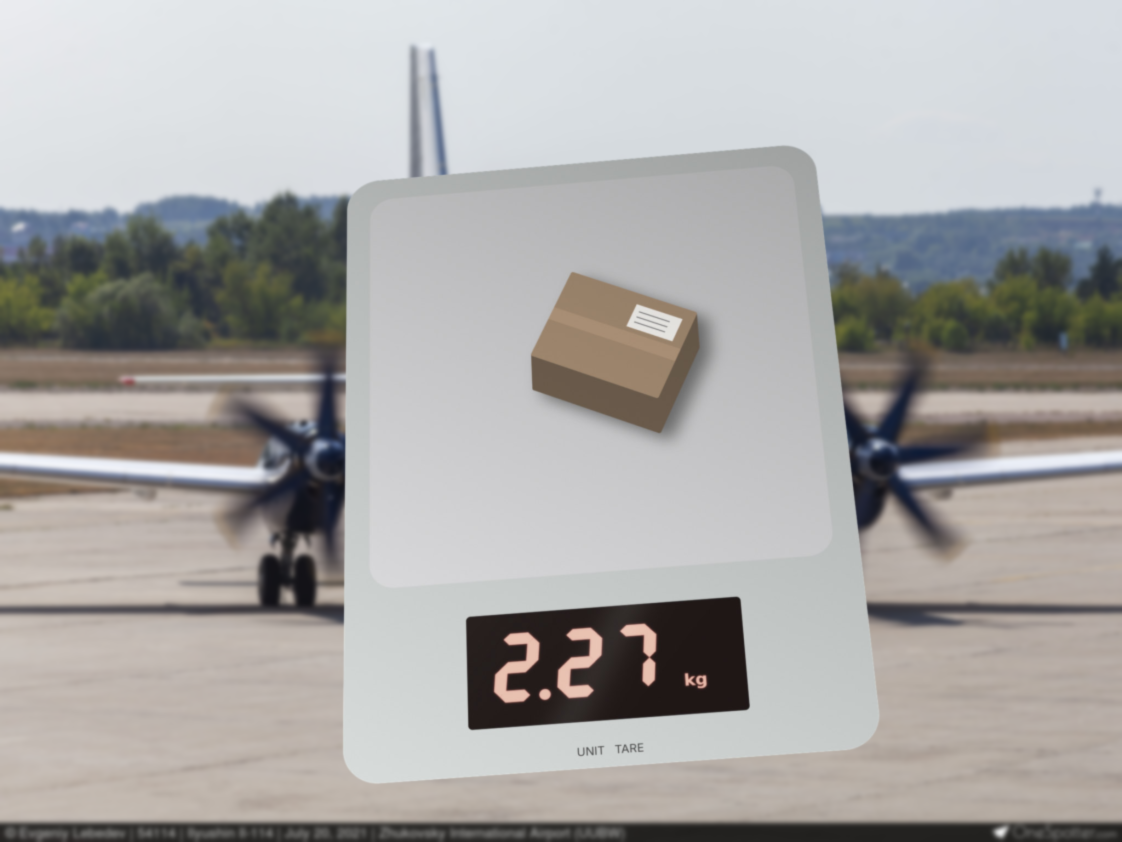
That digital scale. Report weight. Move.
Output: 2.27 kg
